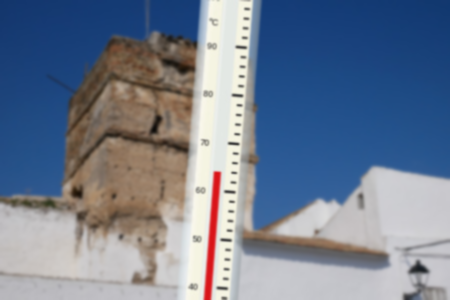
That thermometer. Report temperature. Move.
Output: 64 °C
